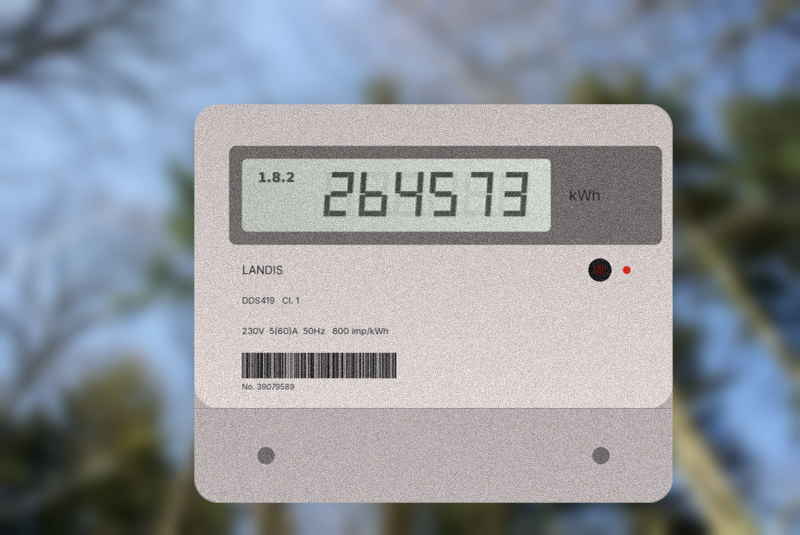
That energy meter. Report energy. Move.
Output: 264573 kWh
